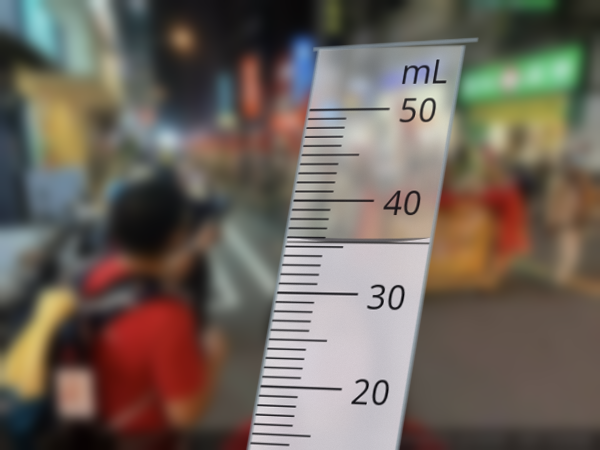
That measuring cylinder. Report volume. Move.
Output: 35.5 mL
